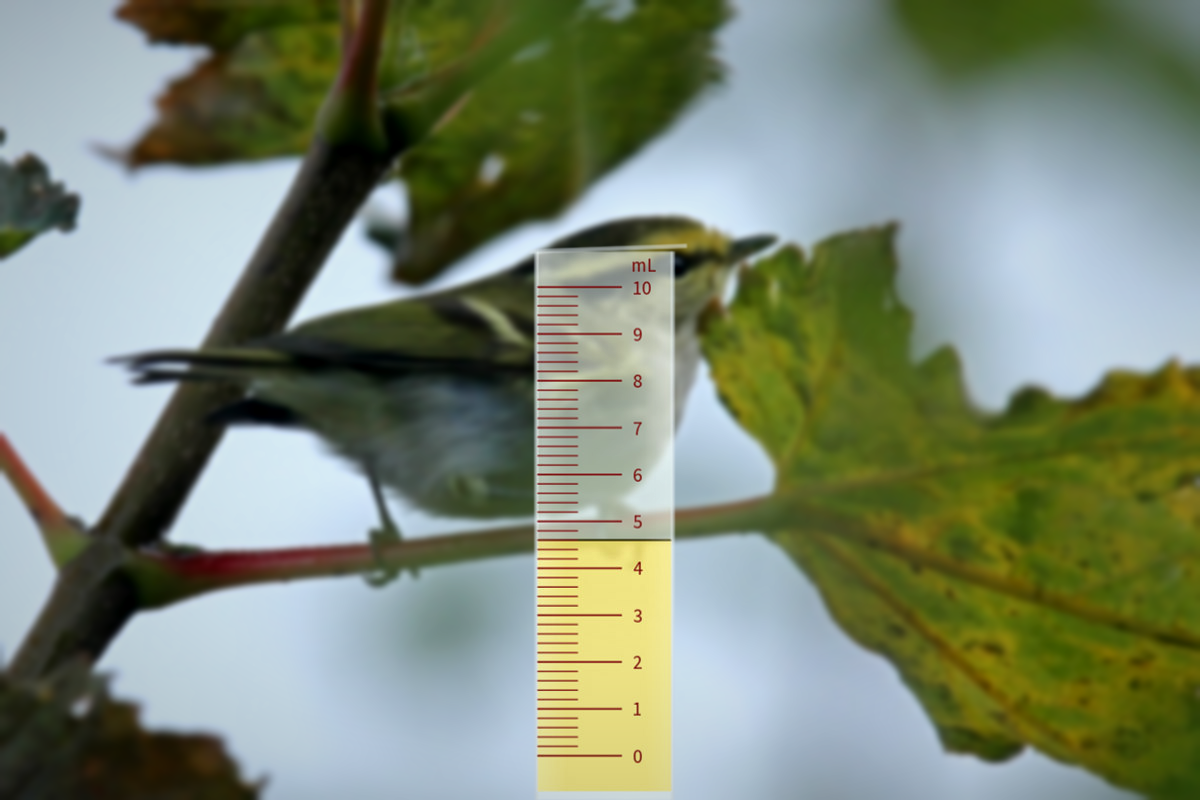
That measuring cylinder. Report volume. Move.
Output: 4.6 mL
